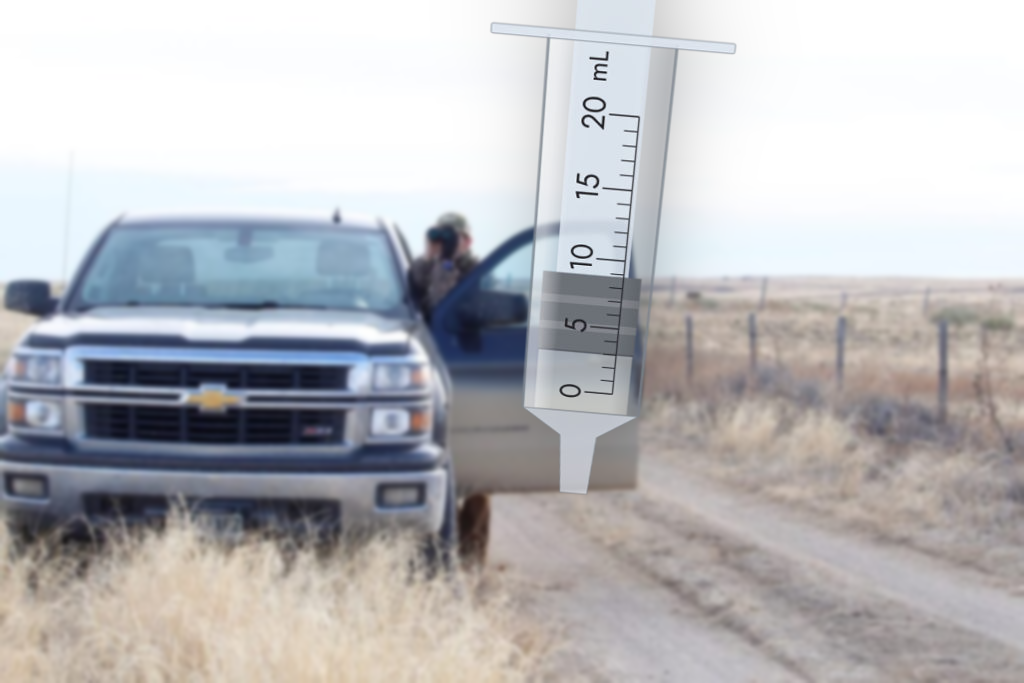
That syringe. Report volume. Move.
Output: 3 mL
